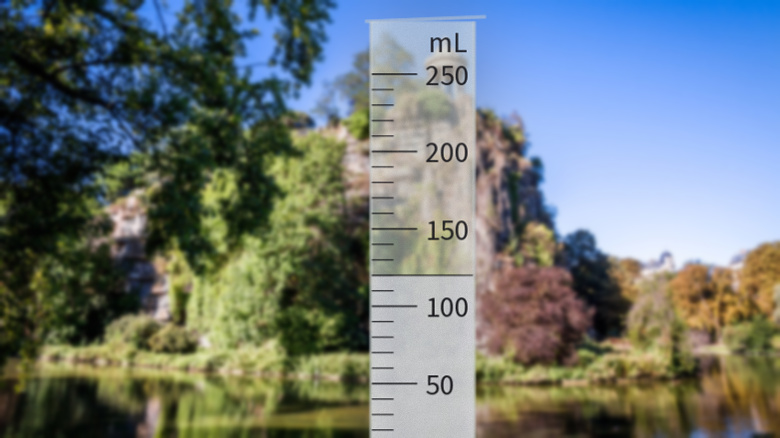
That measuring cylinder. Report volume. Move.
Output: 120 mL
